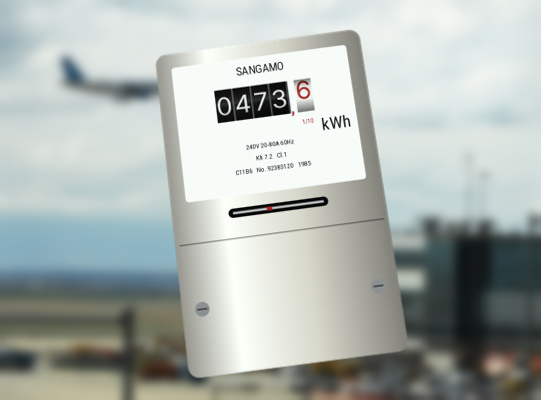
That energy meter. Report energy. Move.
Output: 473.6 kWh
